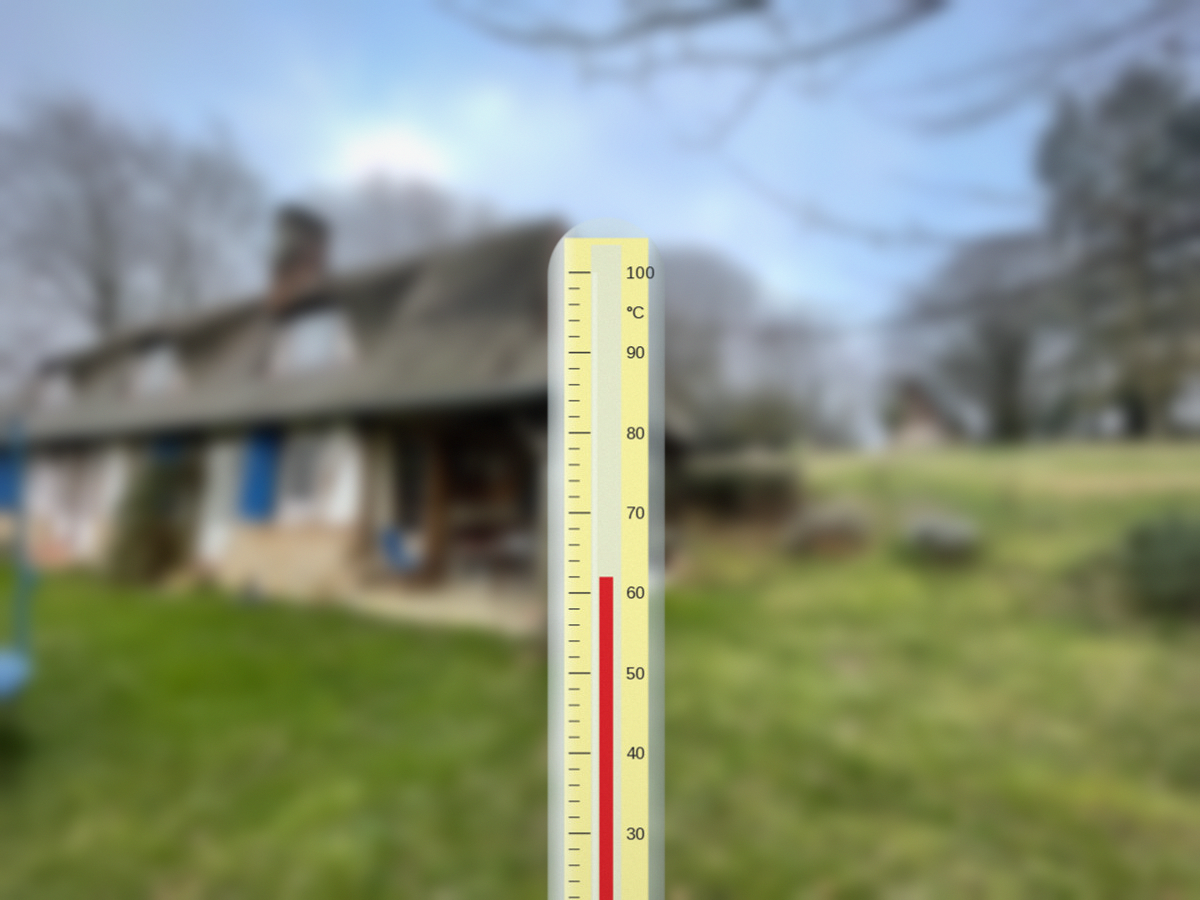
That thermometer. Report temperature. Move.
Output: 62 °C
